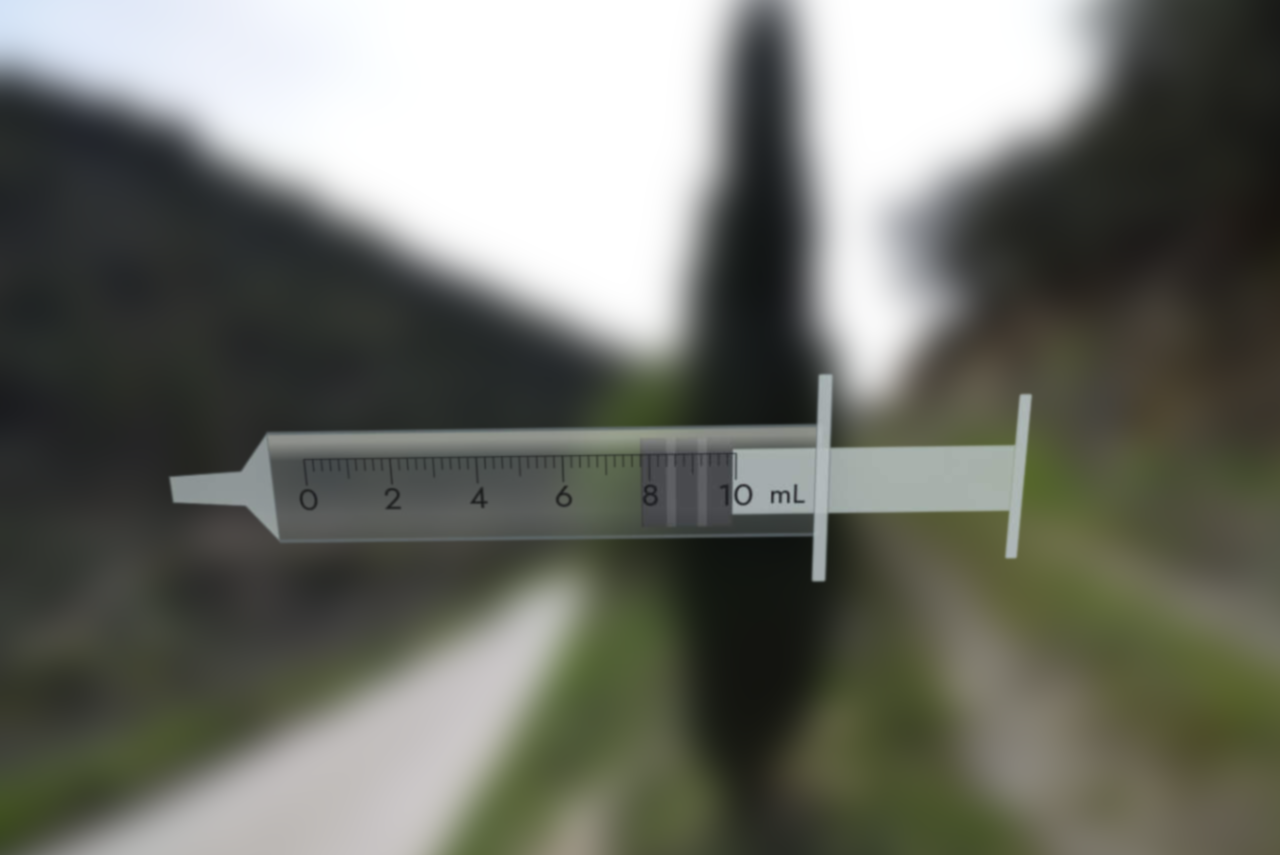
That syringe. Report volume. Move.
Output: 7.8 mL
